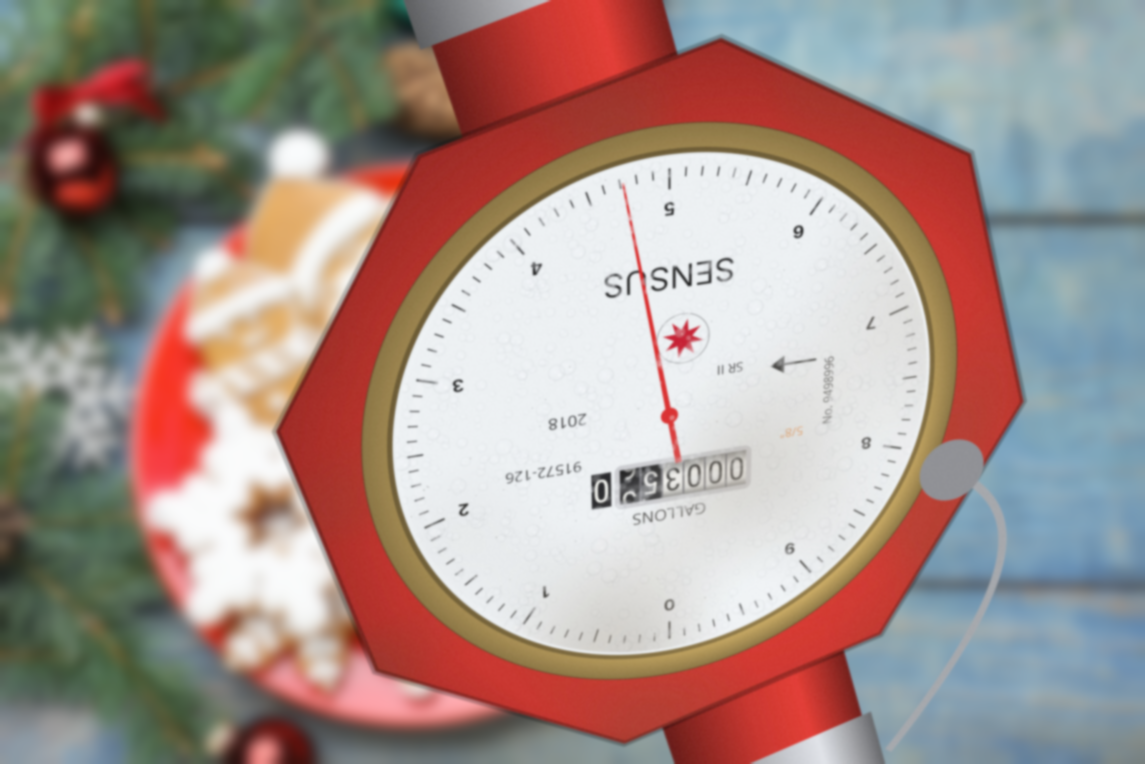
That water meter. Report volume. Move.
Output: 3554.7 gal
